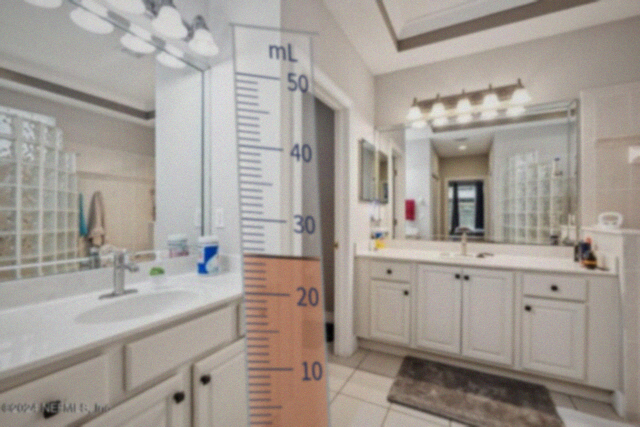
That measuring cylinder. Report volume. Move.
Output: 25 mL
